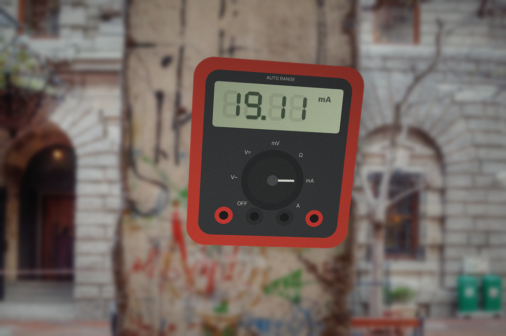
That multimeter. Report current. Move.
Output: 19.11 mA
